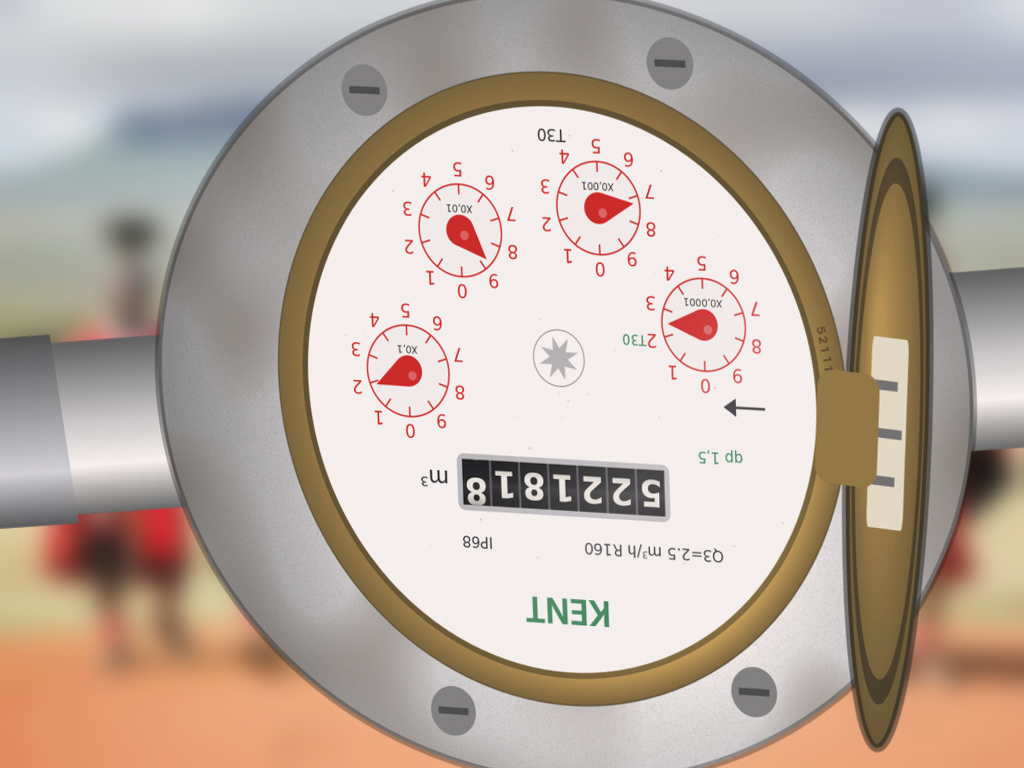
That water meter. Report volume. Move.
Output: 5221818.1872 m³
